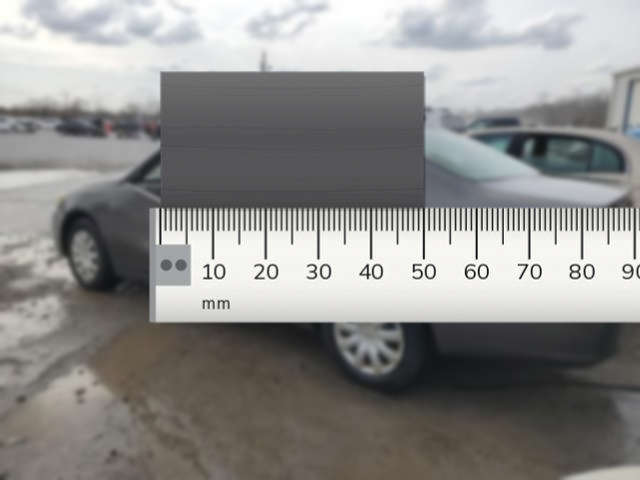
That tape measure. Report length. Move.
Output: 50 mm
